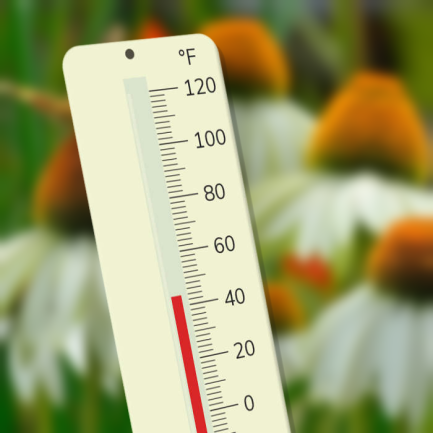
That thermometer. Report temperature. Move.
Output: 44 °F
